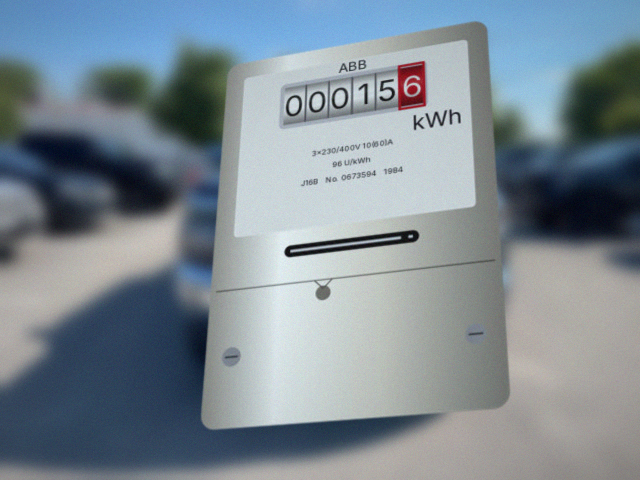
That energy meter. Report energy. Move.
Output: 15.6 kWh
